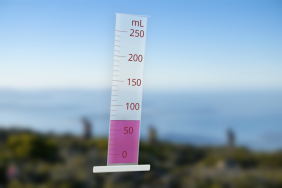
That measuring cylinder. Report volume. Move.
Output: 70 mL
